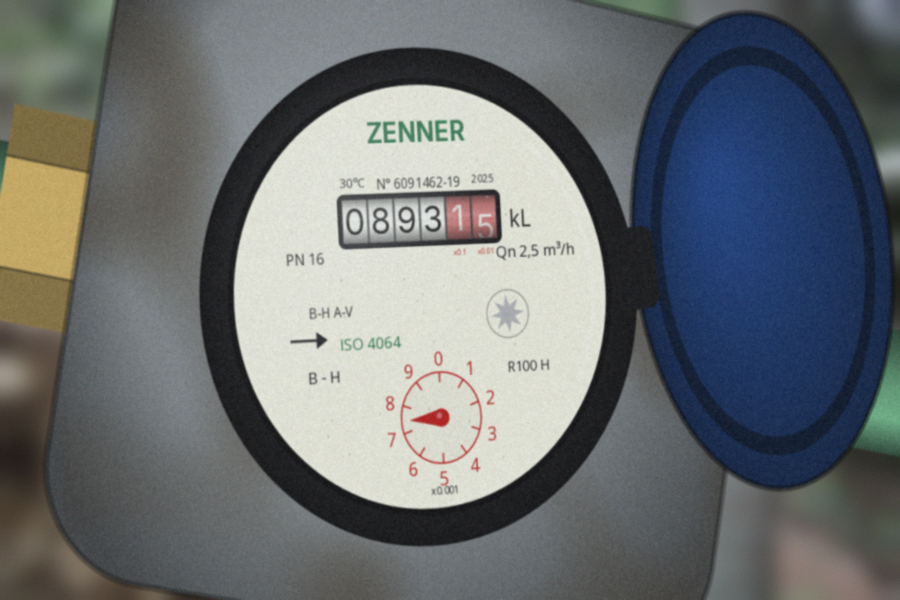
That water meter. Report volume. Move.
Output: 893.147 kL
